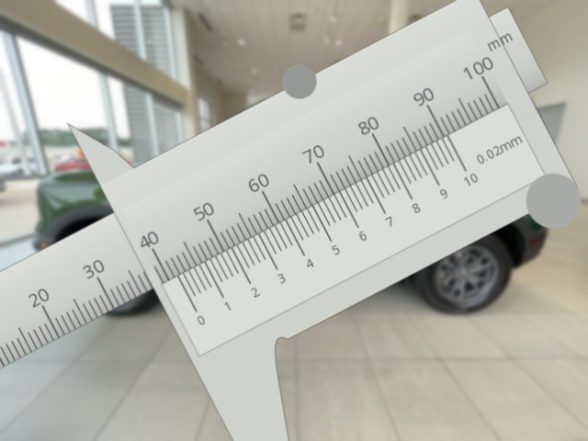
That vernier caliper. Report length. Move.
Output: 41.6 mm
